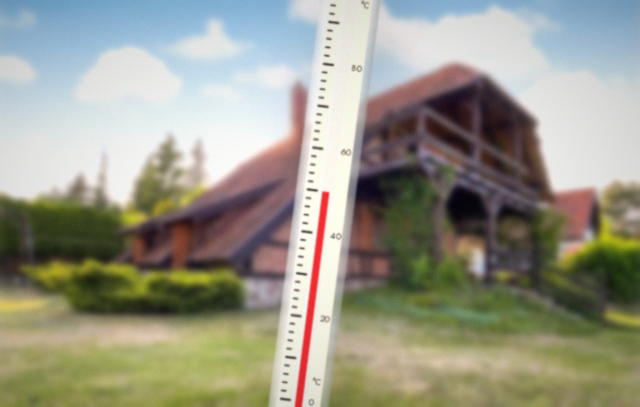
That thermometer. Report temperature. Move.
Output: 50 °C
